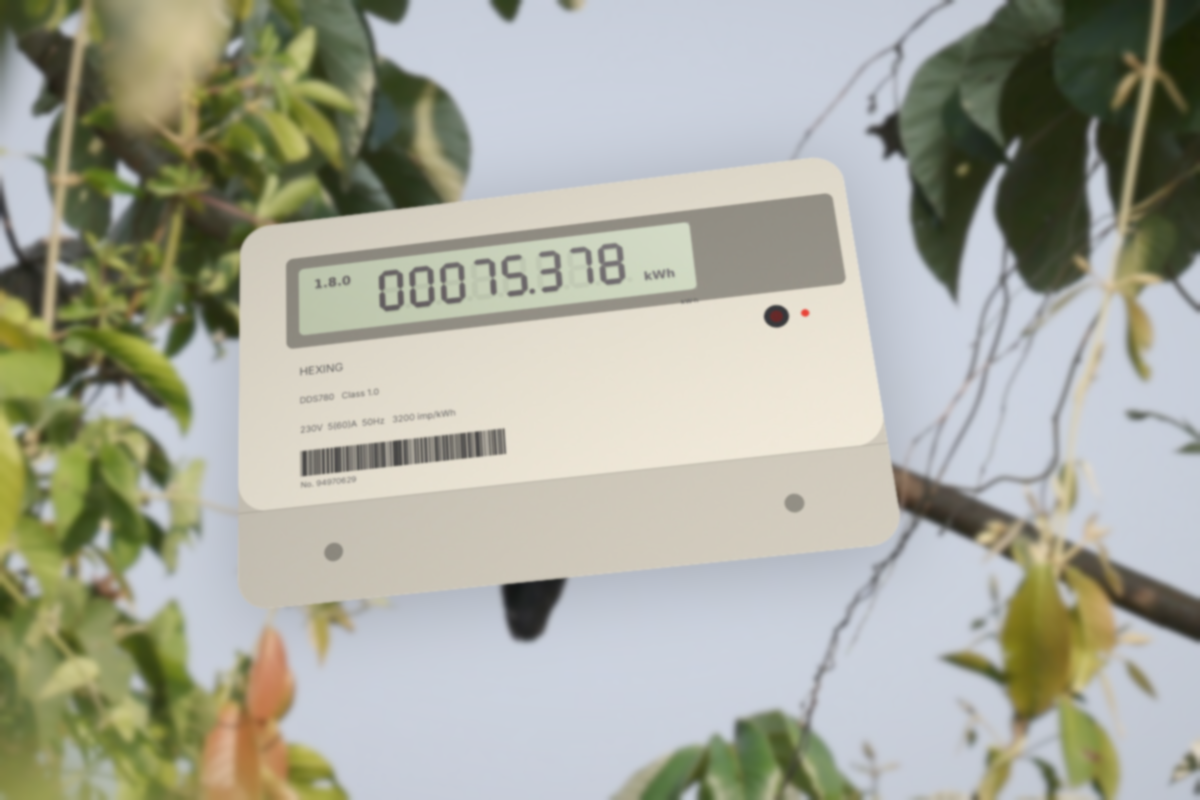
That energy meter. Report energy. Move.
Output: 75.378 kWh
